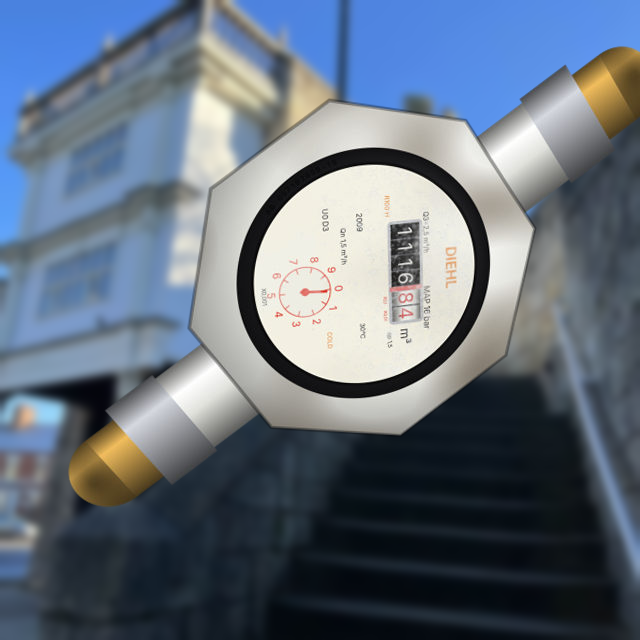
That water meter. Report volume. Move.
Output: 1116.840 m³
